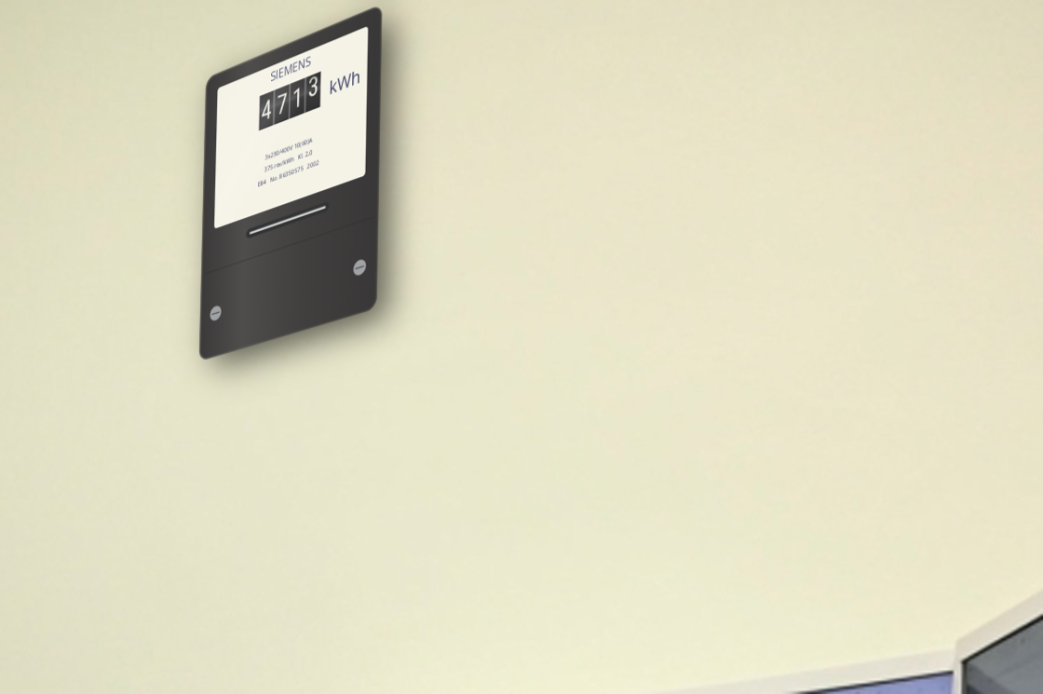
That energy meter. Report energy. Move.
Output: 4713 kWh
